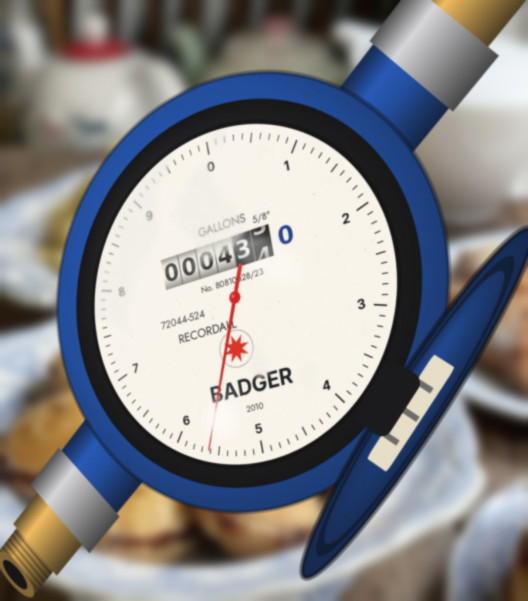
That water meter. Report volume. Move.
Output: 4335.6 gal
